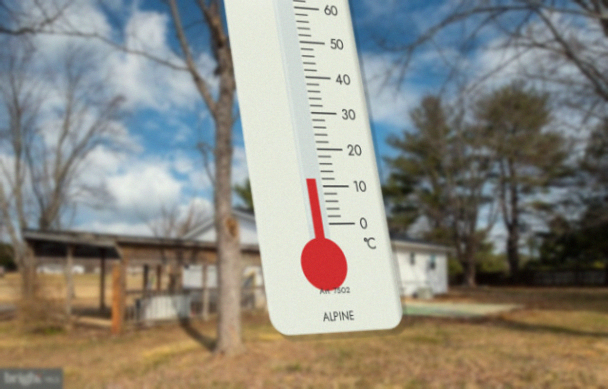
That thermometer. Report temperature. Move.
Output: 12 °C
